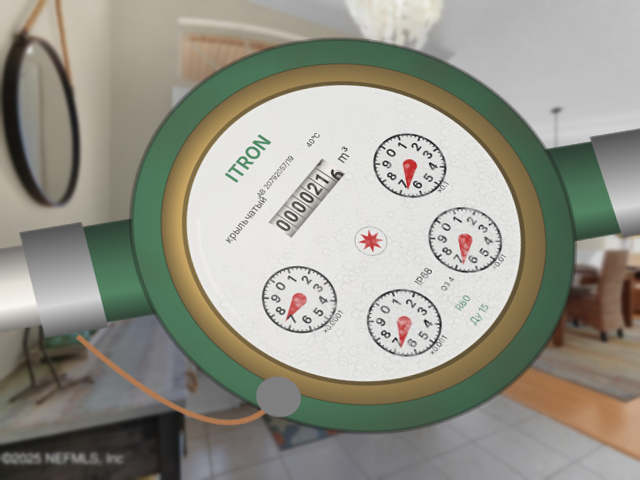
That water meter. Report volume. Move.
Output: 215.6667 m³
